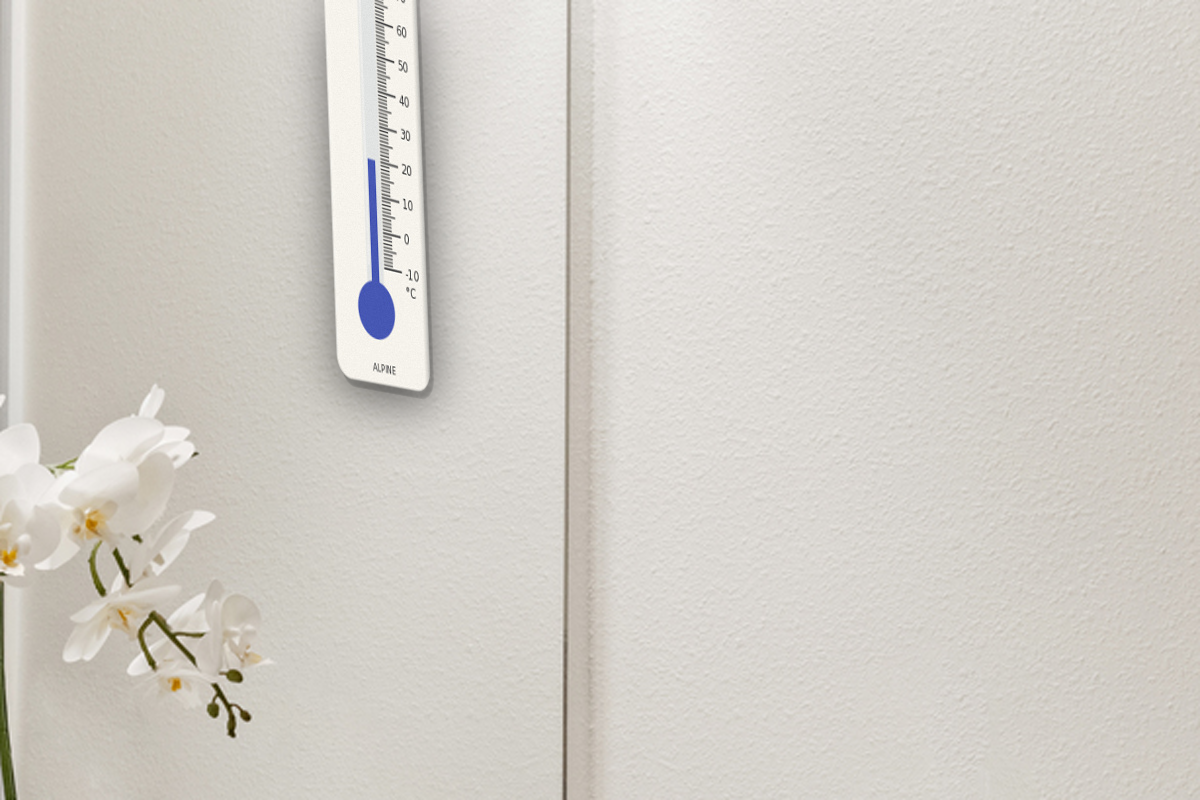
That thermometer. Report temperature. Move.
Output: 20 °C
